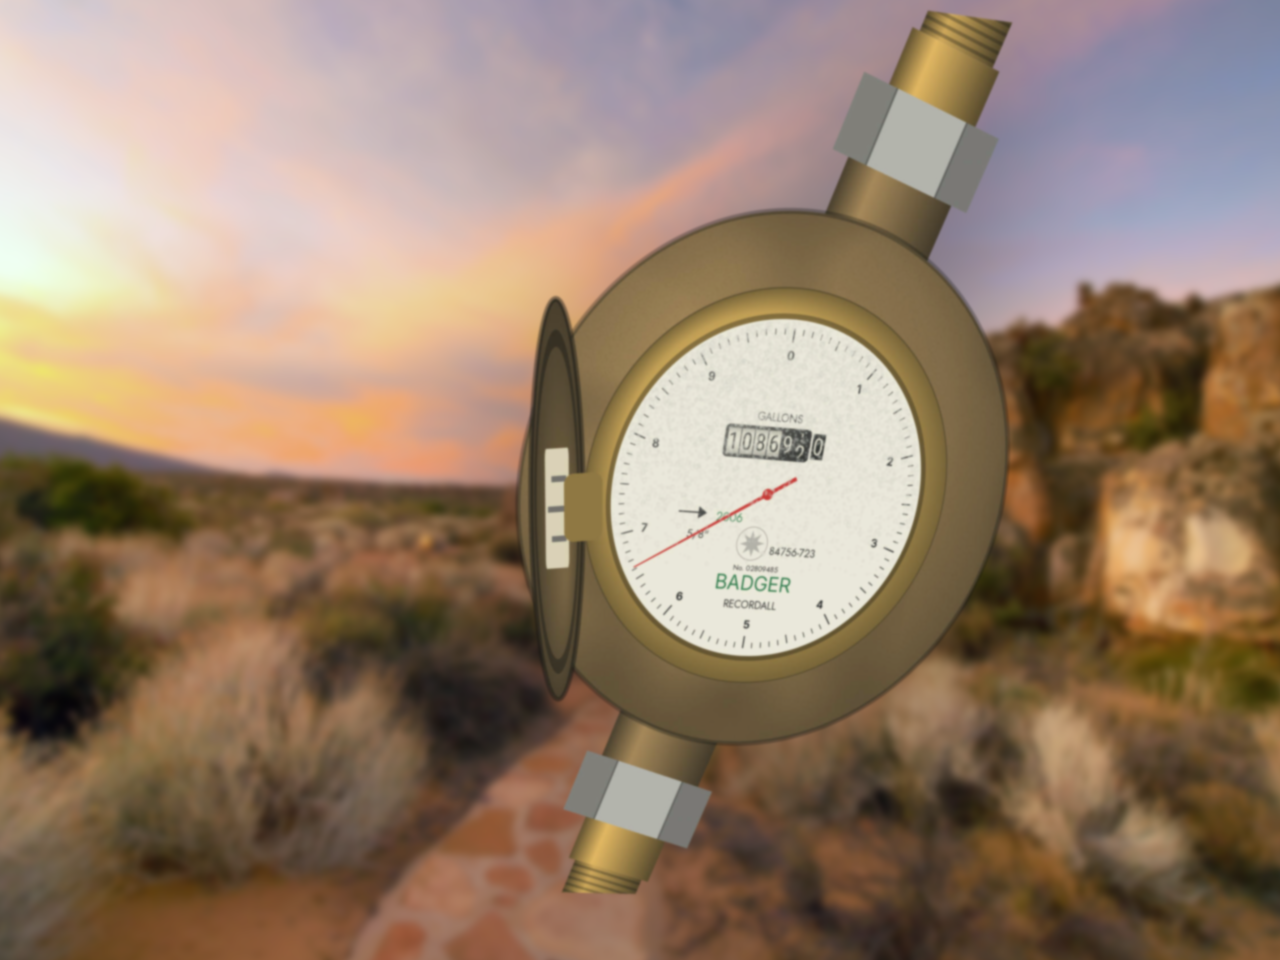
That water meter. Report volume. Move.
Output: 1086916.6 gal
